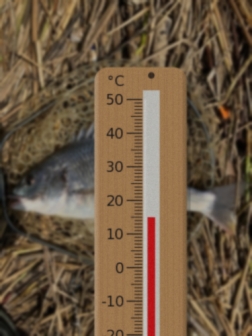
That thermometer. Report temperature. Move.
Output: 15 °C
